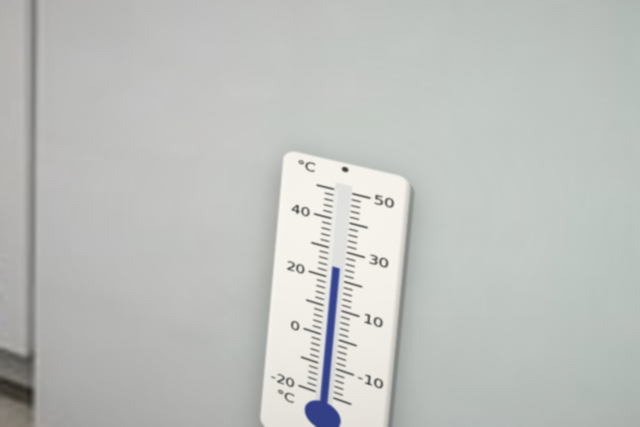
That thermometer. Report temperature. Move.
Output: 24 °C
